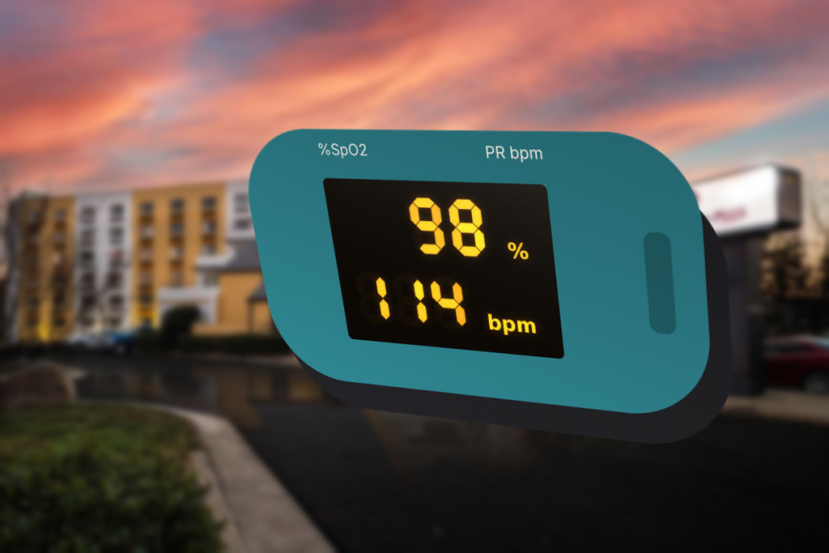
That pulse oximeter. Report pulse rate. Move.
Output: 114 bpm
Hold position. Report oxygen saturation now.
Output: 98 %
